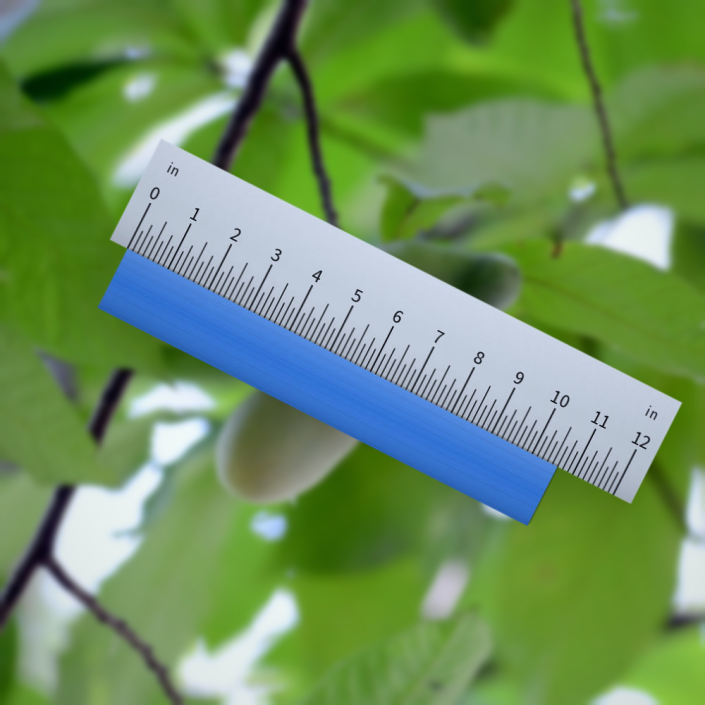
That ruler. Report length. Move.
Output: 10.625 in
